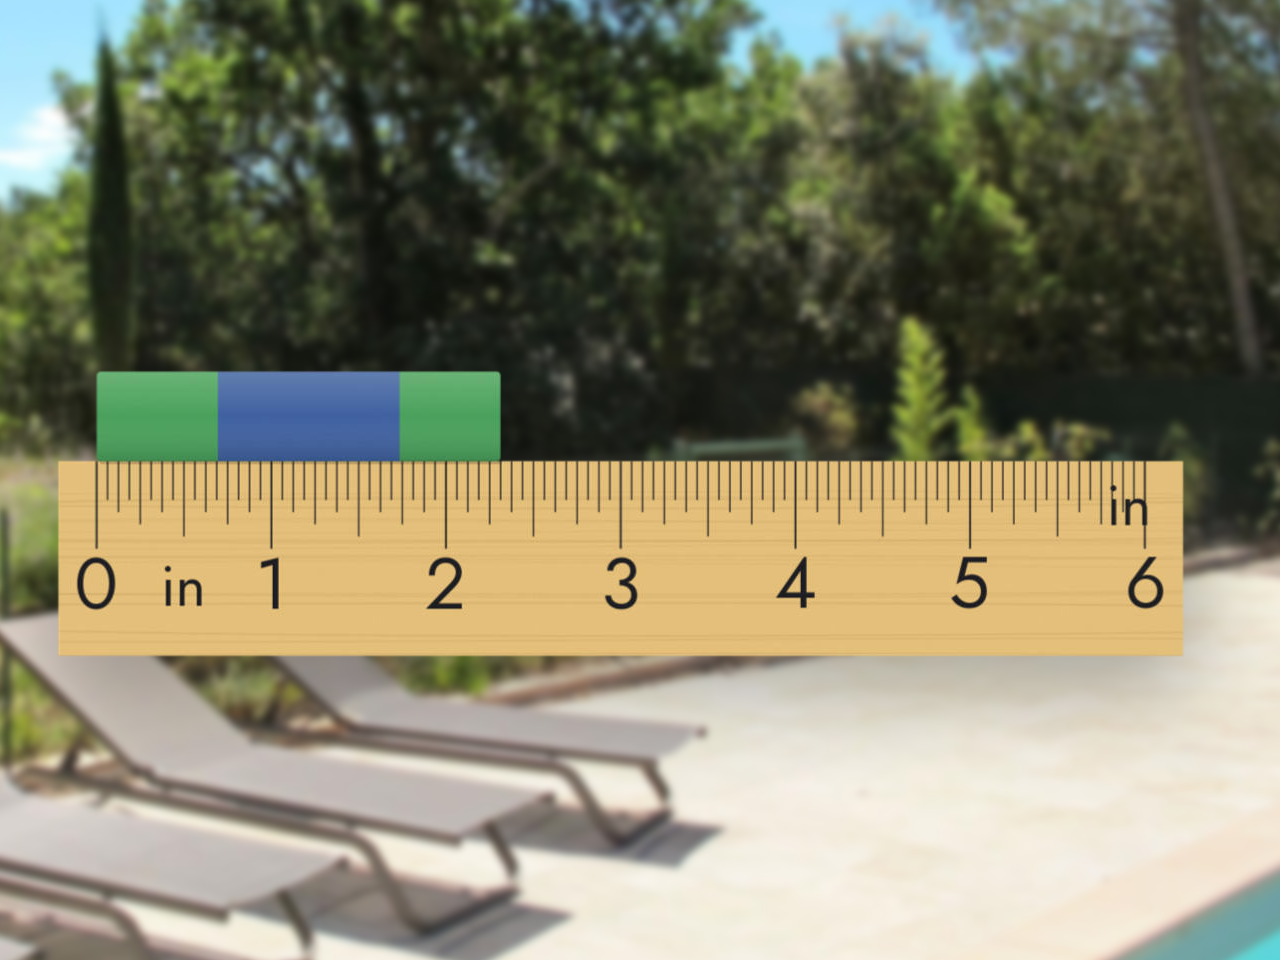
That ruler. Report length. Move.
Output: 2.3125 in
